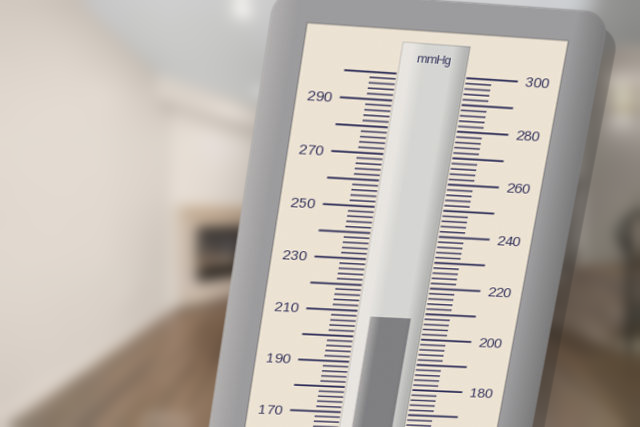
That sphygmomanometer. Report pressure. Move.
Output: 208 mmHg
